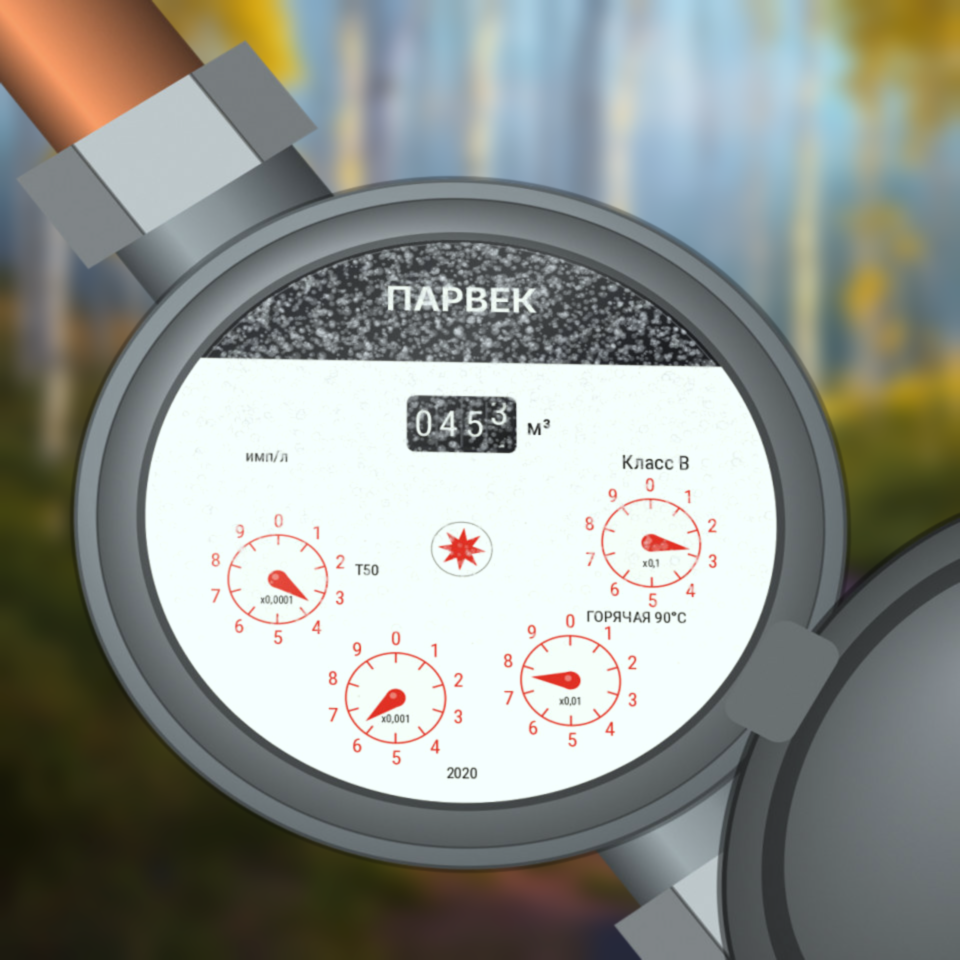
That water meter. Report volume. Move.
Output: 453.2763 m³
